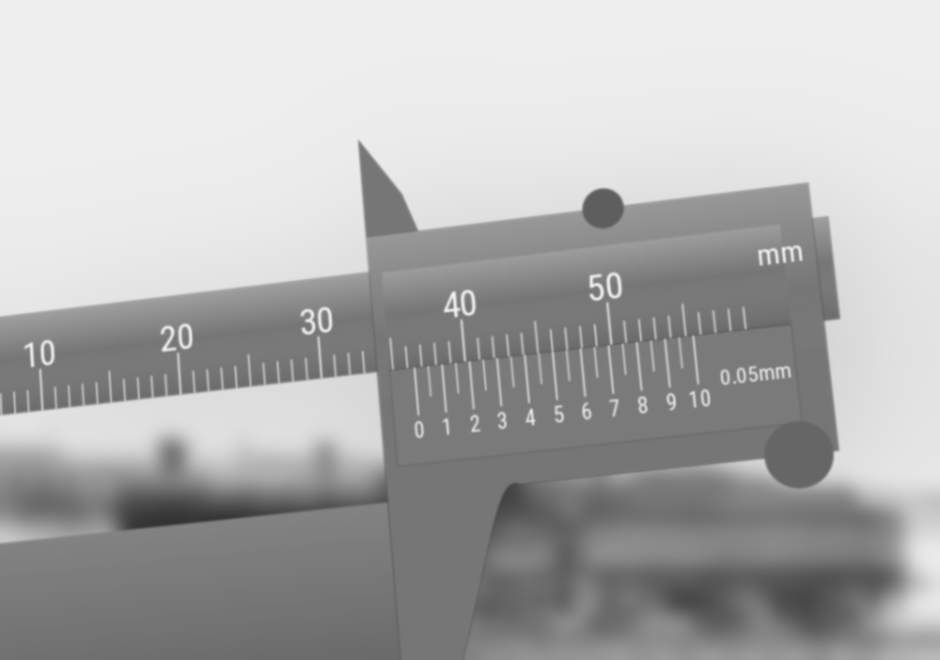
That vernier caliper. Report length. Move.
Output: 36.5 mm
